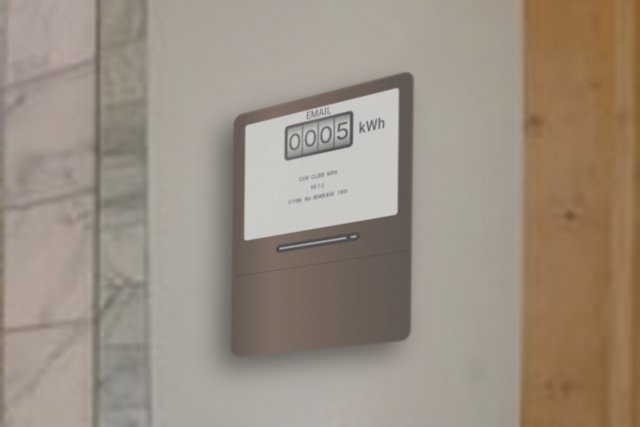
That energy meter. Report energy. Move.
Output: 5 kWh
